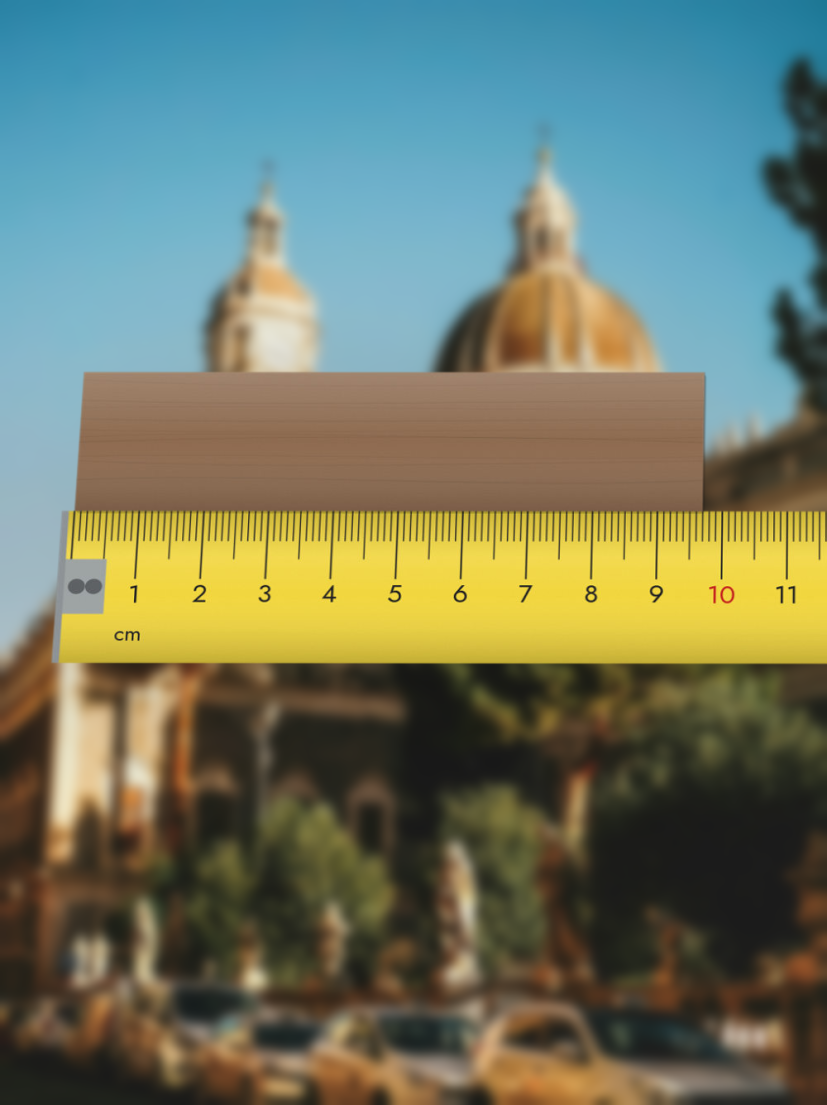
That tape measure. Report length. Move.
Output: 9.7 cm
